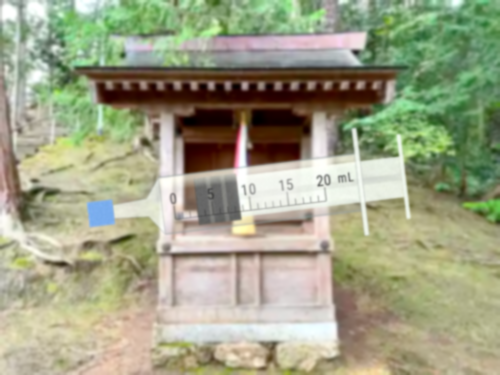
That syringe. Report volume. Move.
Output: 3 mL
